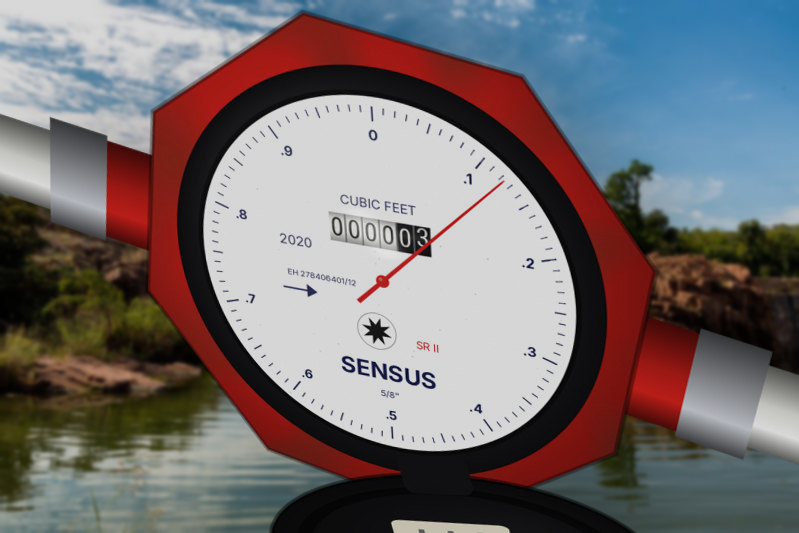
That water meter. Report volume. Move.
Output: 3.12 ft³
